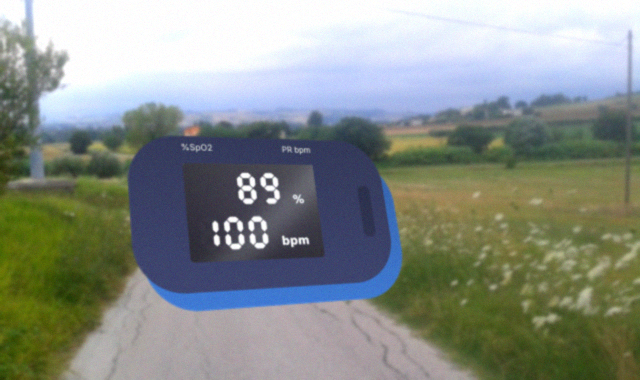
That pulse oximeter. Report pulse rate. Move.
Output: 100 bpm
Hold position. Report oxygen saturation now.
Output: 89 %
